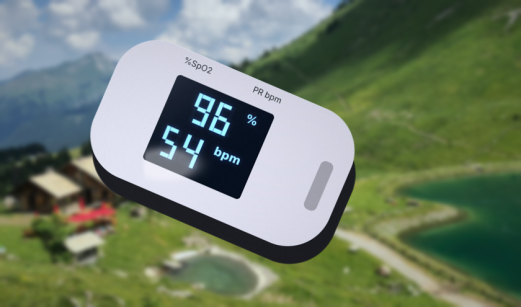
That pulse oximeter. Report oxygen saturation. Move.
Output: 96 %
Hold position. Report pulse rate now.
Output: 54 bpm
